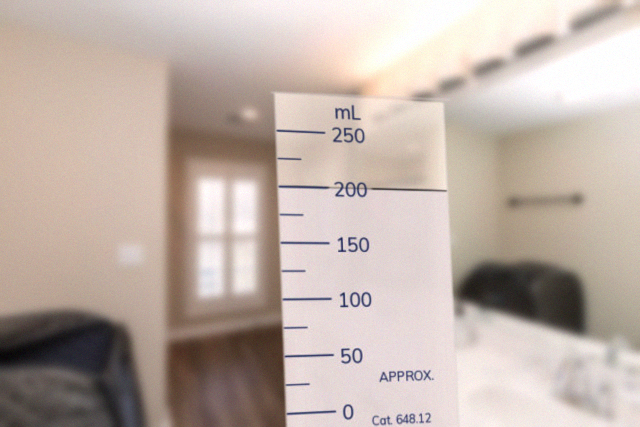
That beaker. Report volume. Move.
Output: 200 mL
